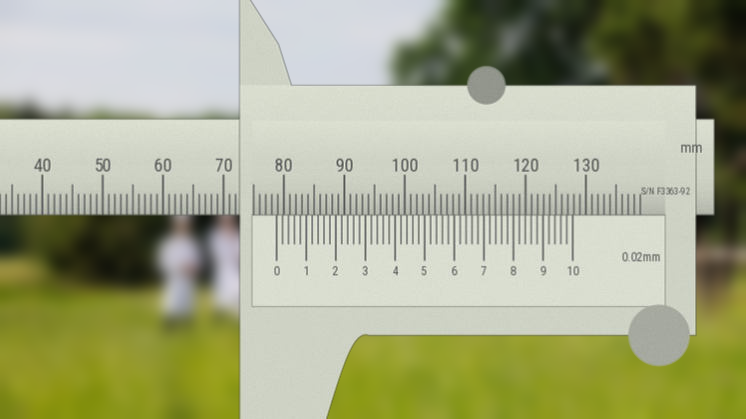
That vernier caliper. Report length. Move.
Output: 78.8 mm
